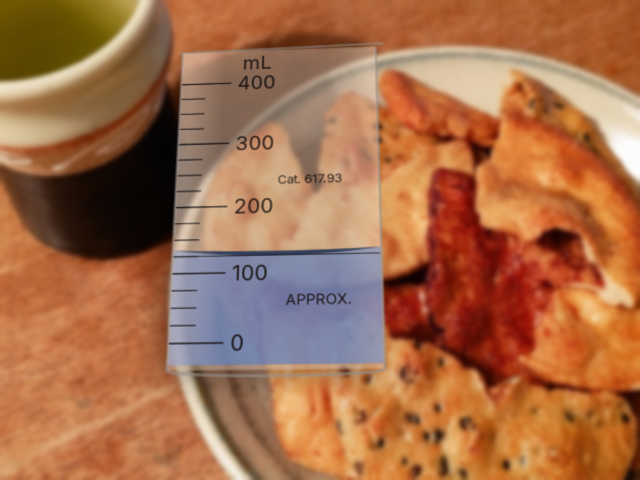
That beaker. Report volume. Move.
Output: 125 mL
